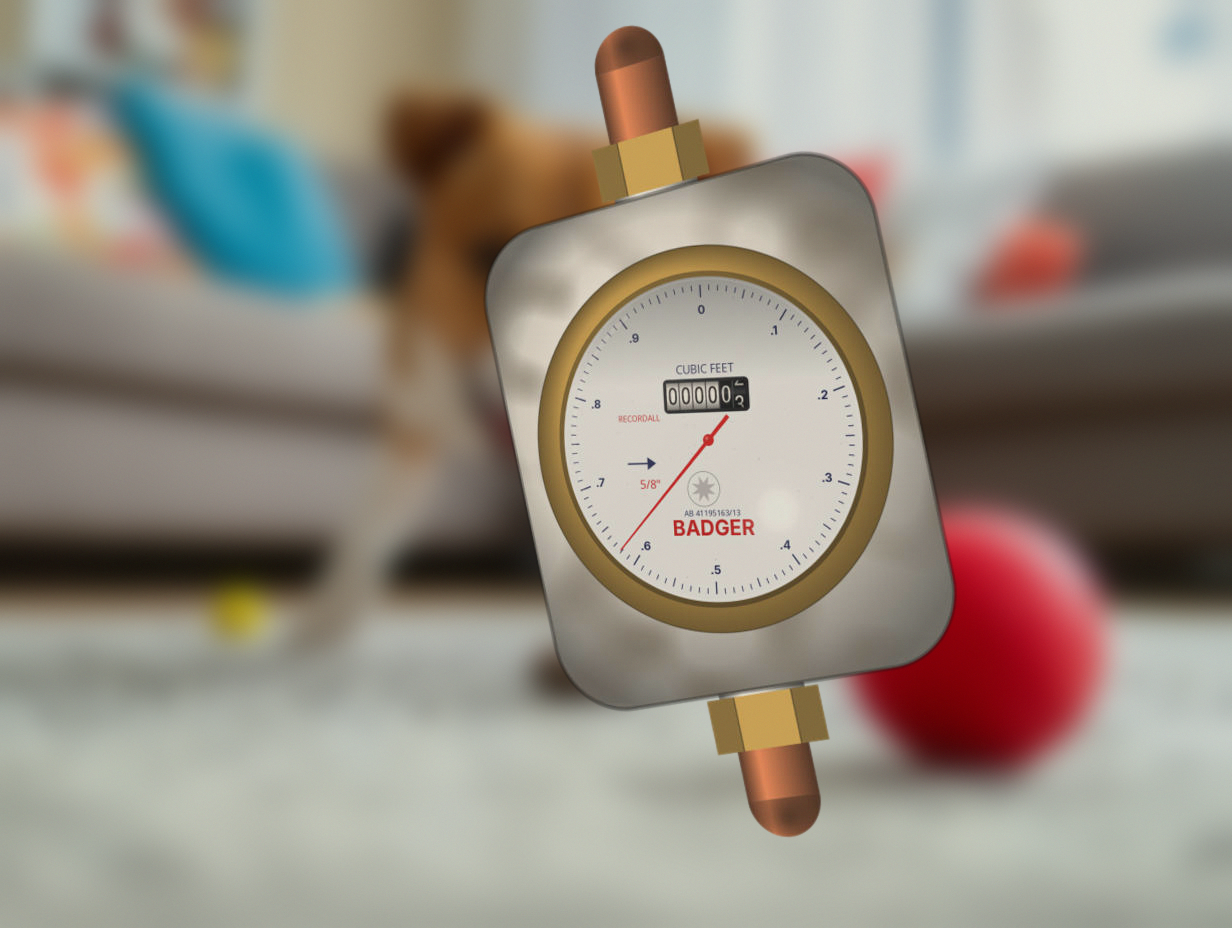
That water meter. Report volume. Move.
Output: 2.62 ft³
